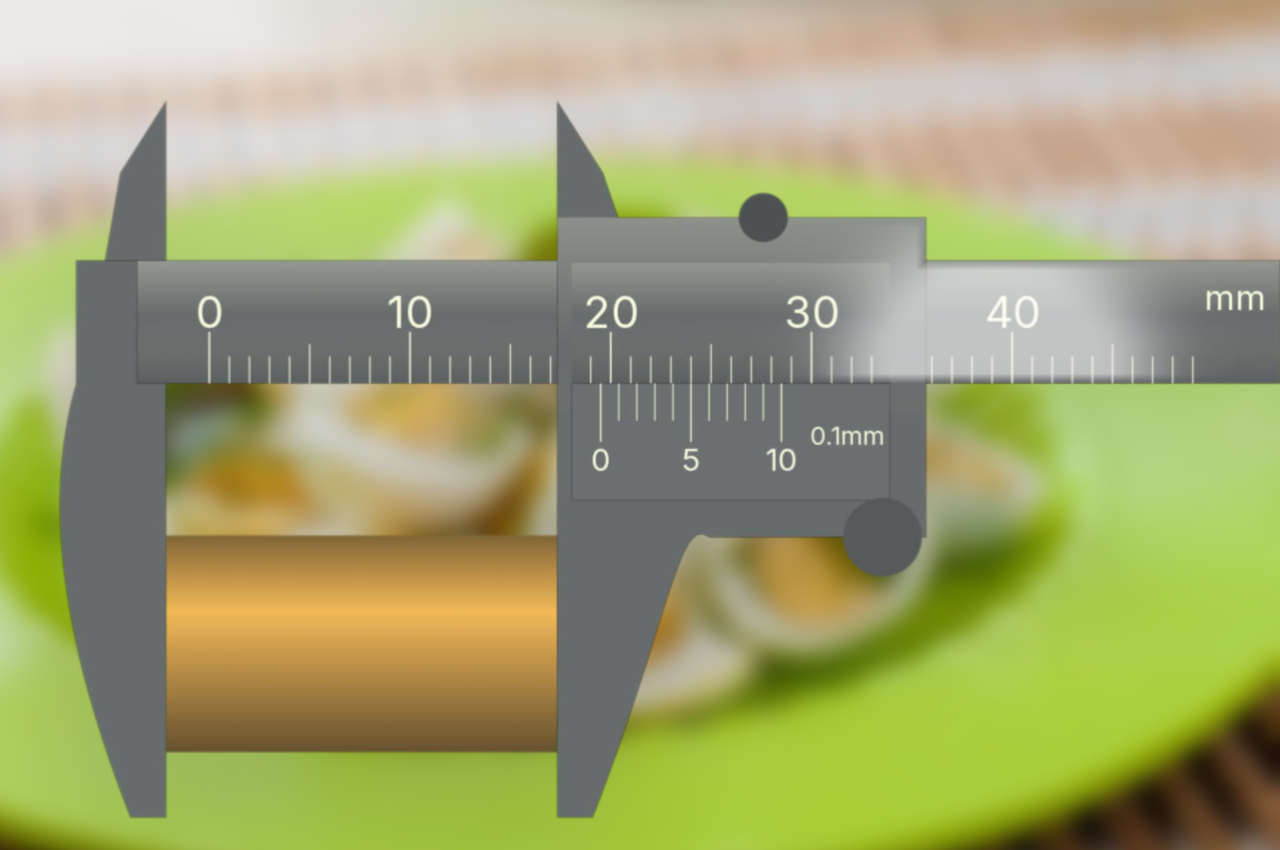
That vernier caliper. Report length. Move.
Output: 19.5 mm
